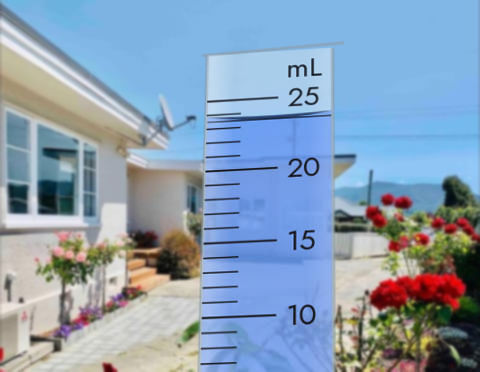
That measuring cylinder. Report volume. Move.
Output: 23.5 mL
